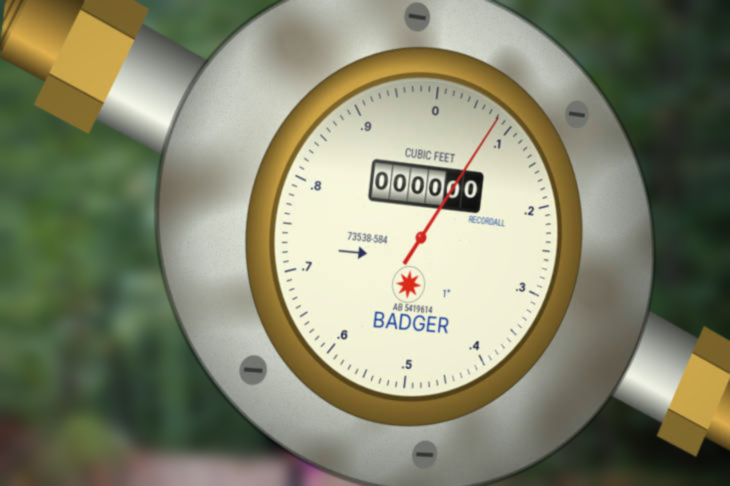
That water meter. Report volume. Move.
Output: 0.08 ft³
